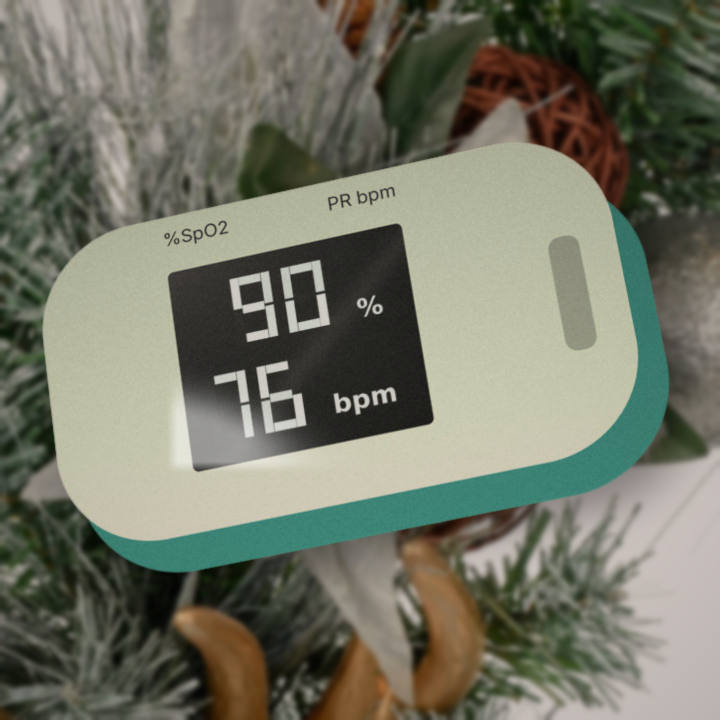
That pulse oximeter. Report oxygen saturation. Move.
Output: 90 %
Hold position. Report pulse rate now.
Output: 76 bpm
